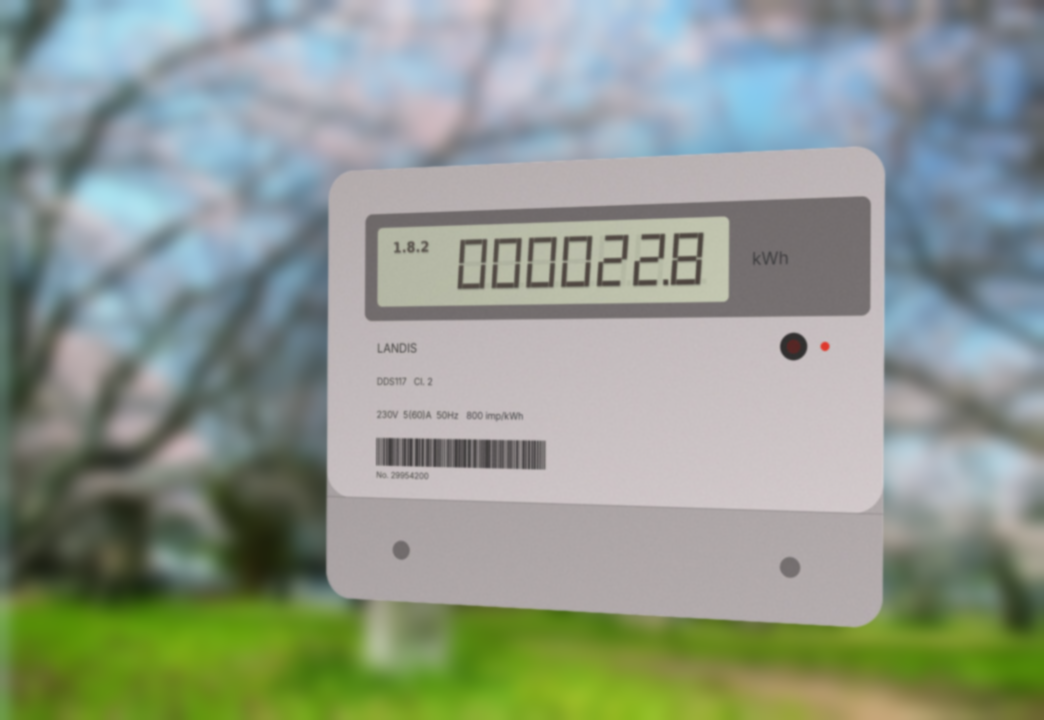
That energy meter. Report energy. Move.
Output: 22.8 kWh
